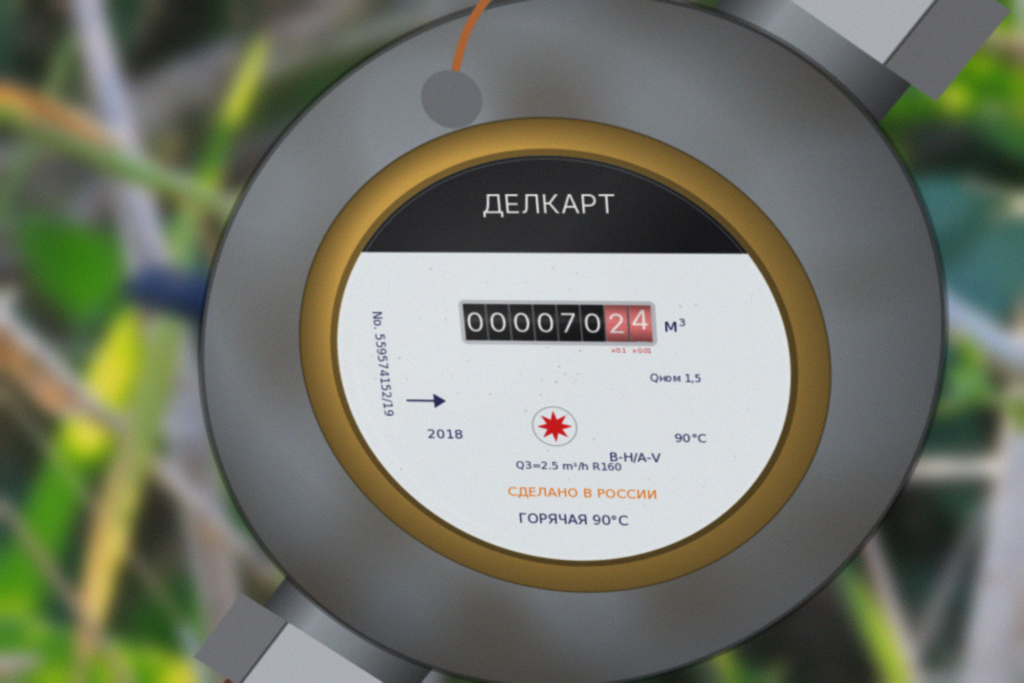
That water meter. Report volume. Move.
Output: 70.24 m³
